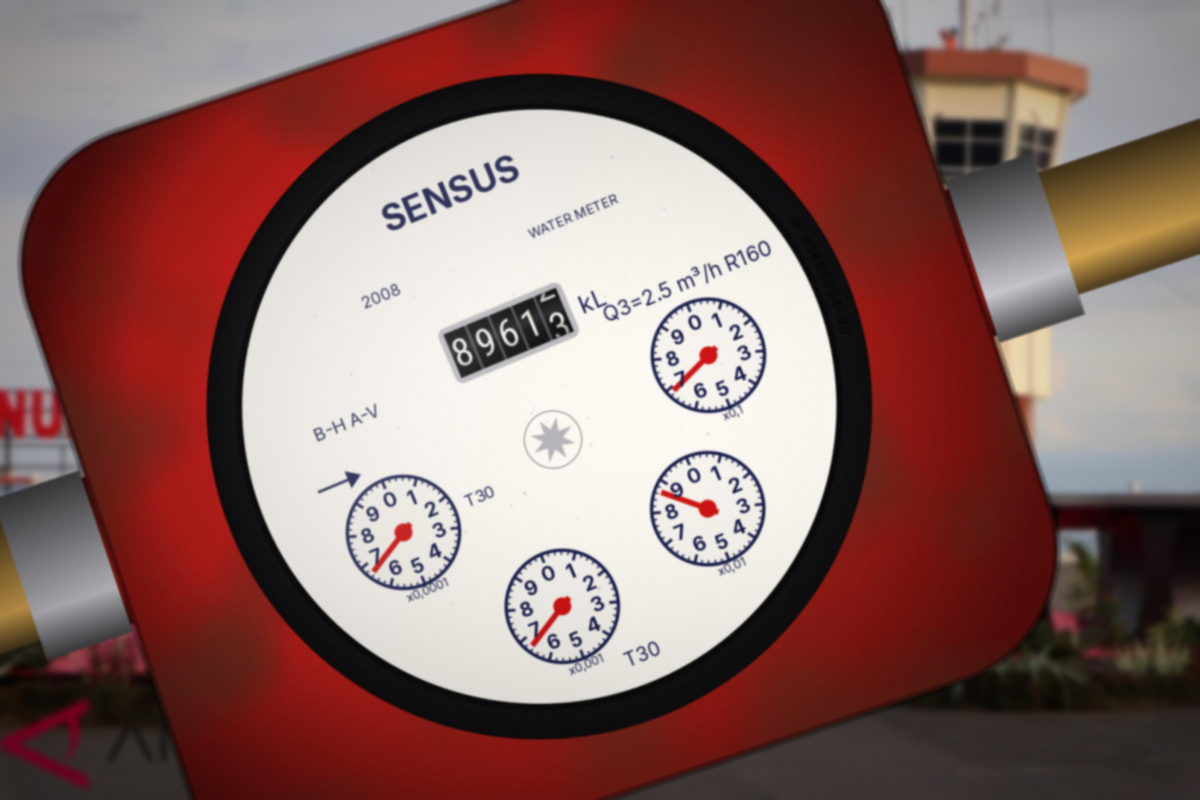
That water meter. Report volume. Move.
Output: 89612.6866 kL
